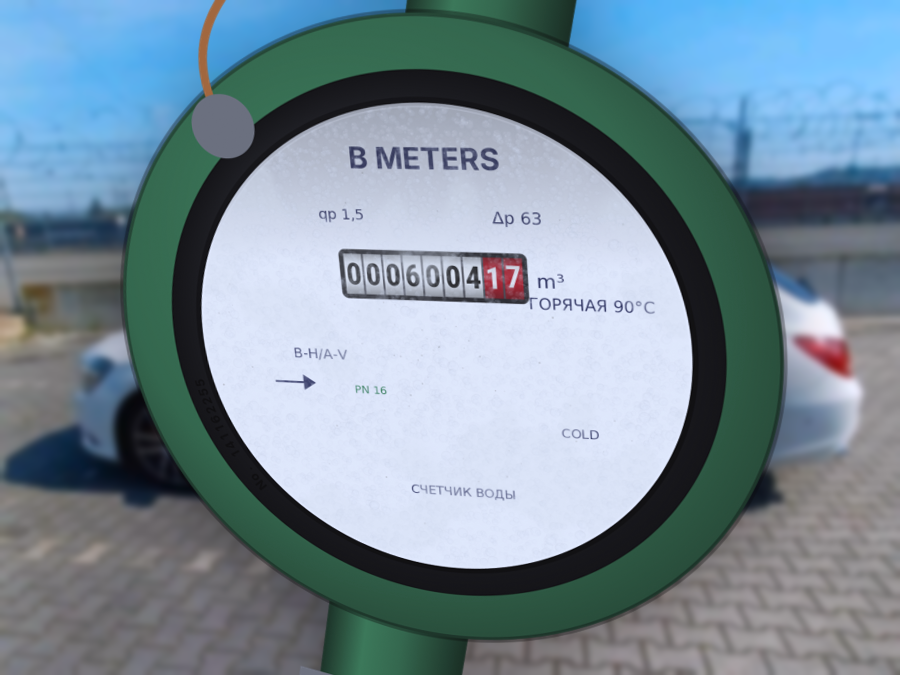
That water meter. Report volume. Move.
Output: 6004.17 m³
